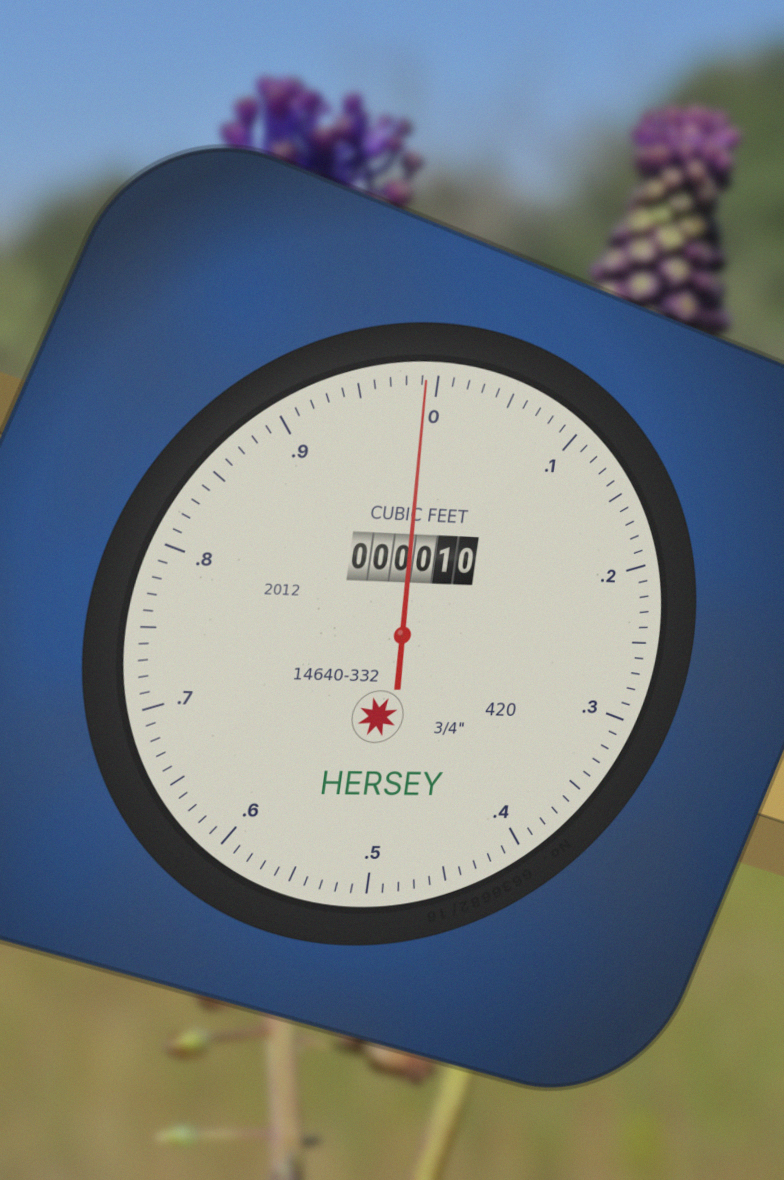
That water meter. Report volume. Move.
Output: 9.99 ft³
